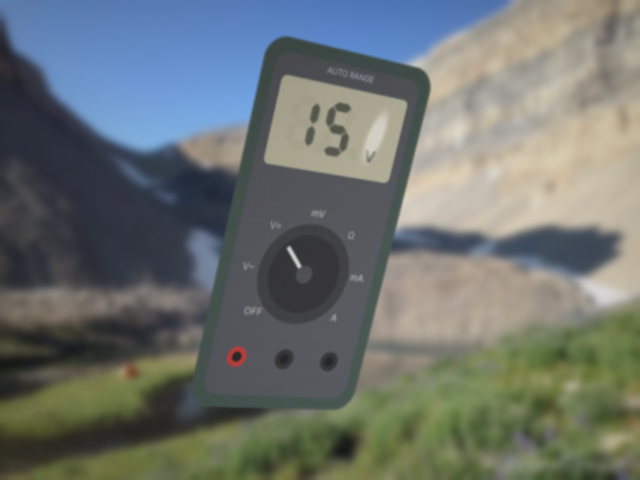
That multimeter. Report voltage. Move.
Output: 15 V
